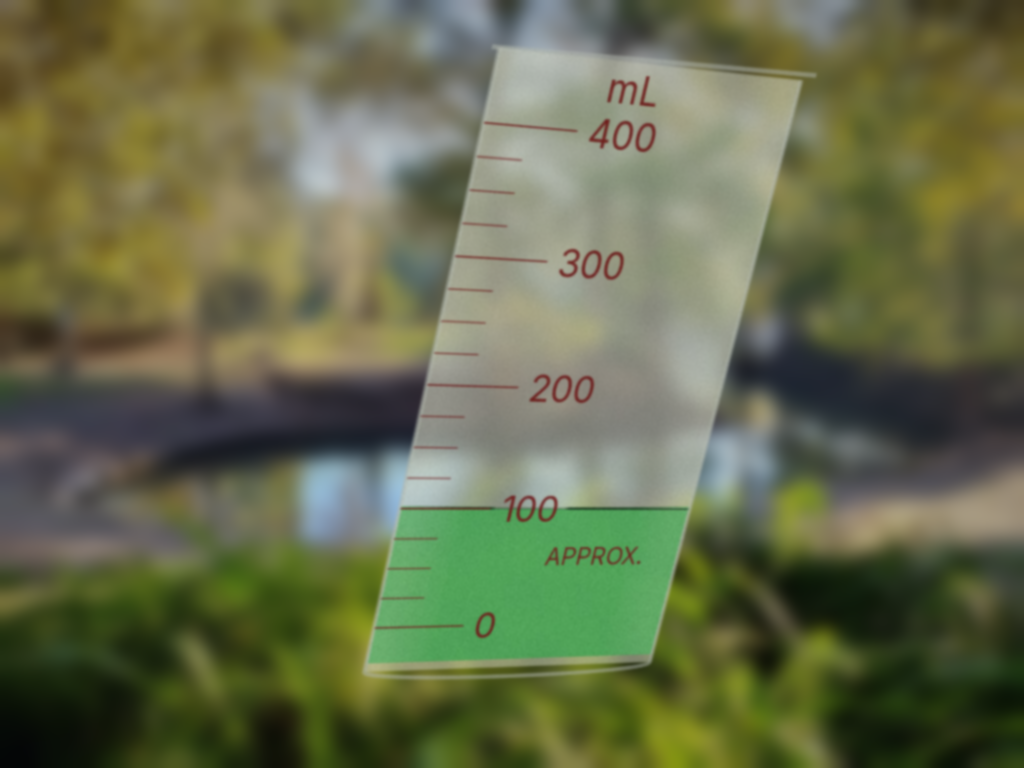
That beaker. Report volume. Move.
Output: 100 mL
